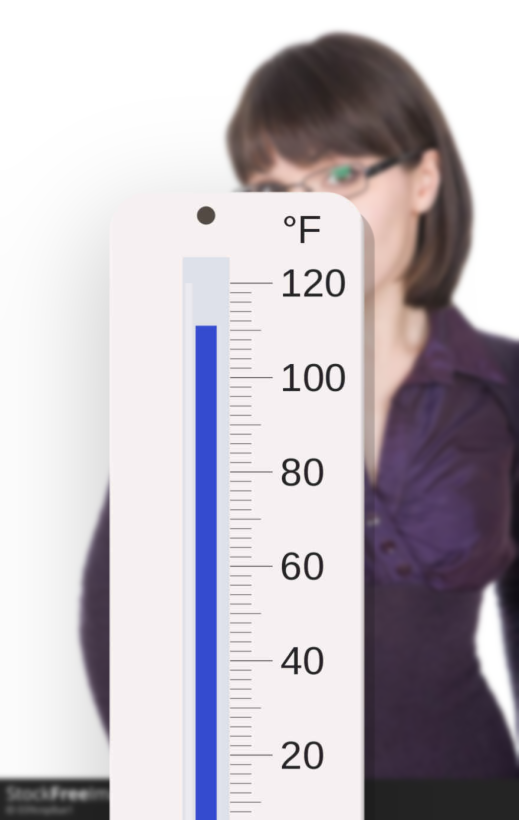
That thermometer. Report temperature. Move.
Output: 111 °F
